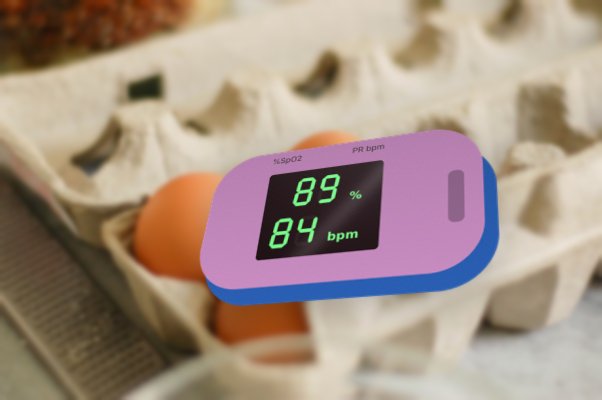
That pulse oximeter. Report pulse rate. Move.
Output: 84 bpm
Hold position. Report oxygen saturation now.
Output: 89 %
